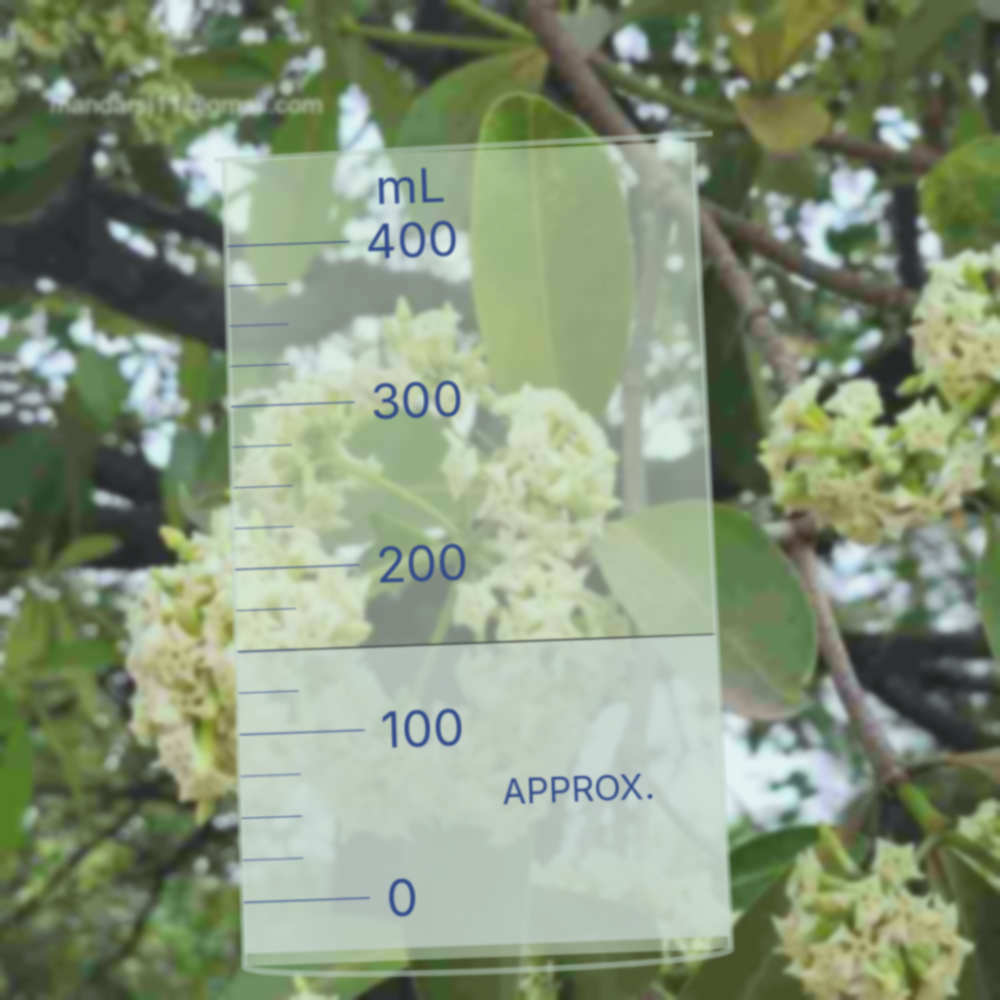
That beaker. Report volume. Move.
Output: 150 mL
